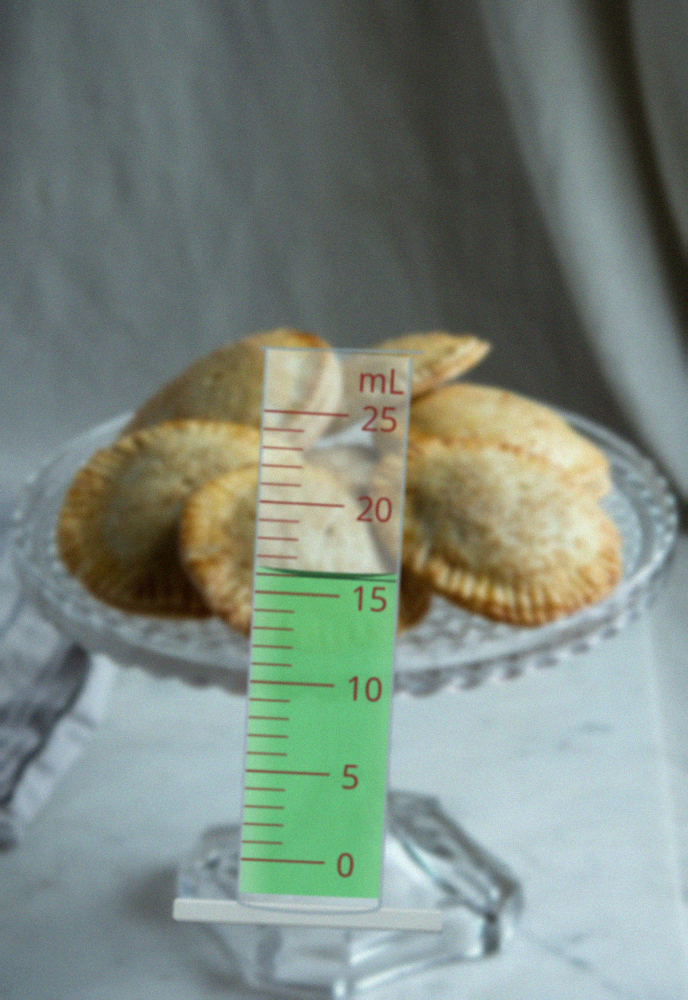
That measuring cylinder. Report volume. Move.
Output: 16 mL
